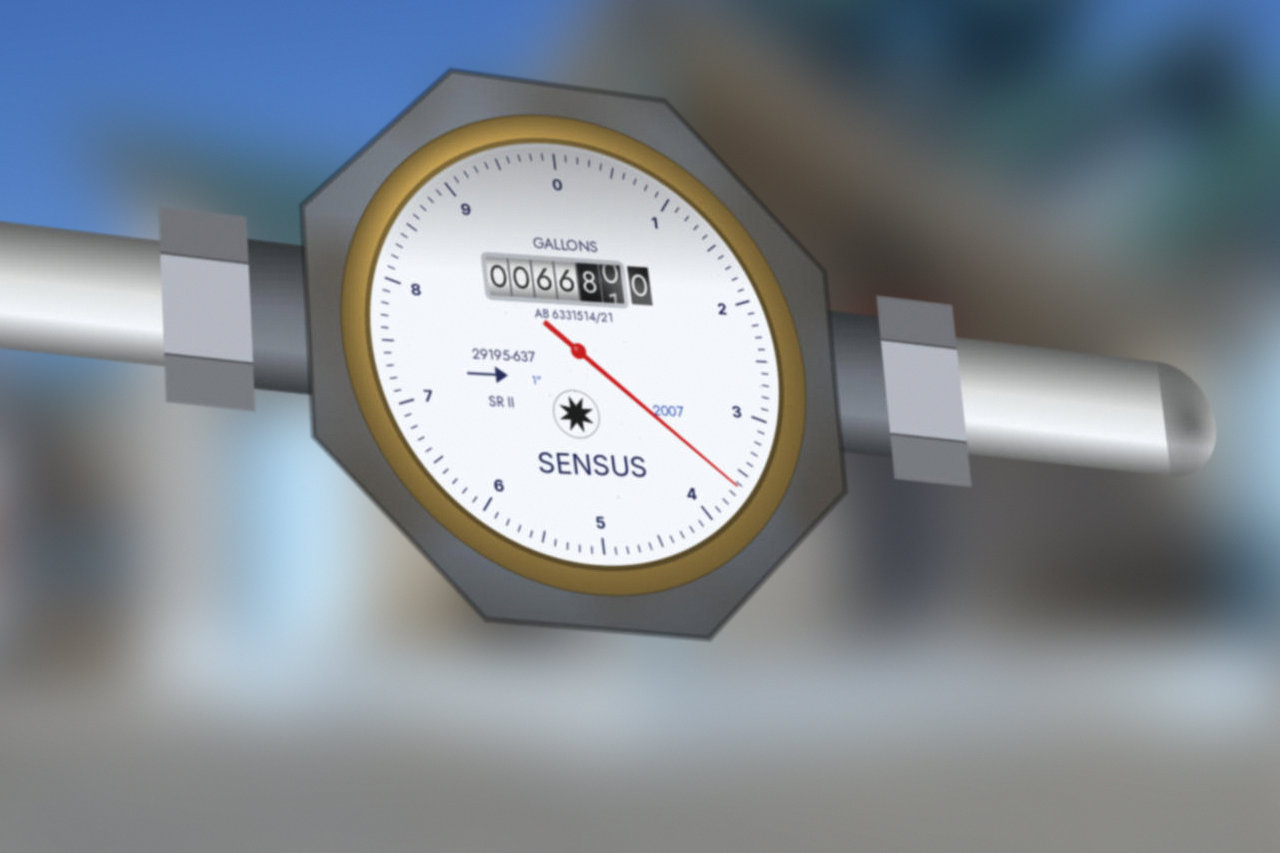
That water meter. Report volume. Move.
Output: 66803.6 gal
